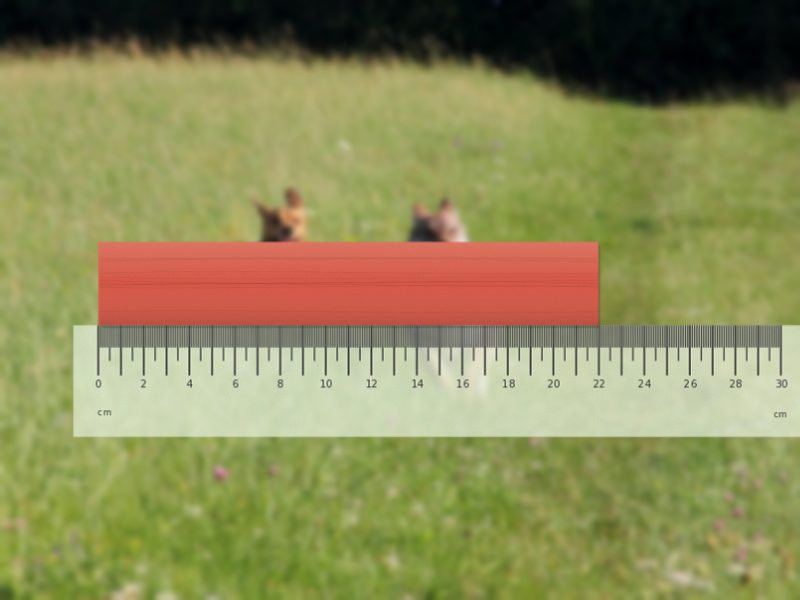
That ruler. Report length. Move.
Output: 22 cm
